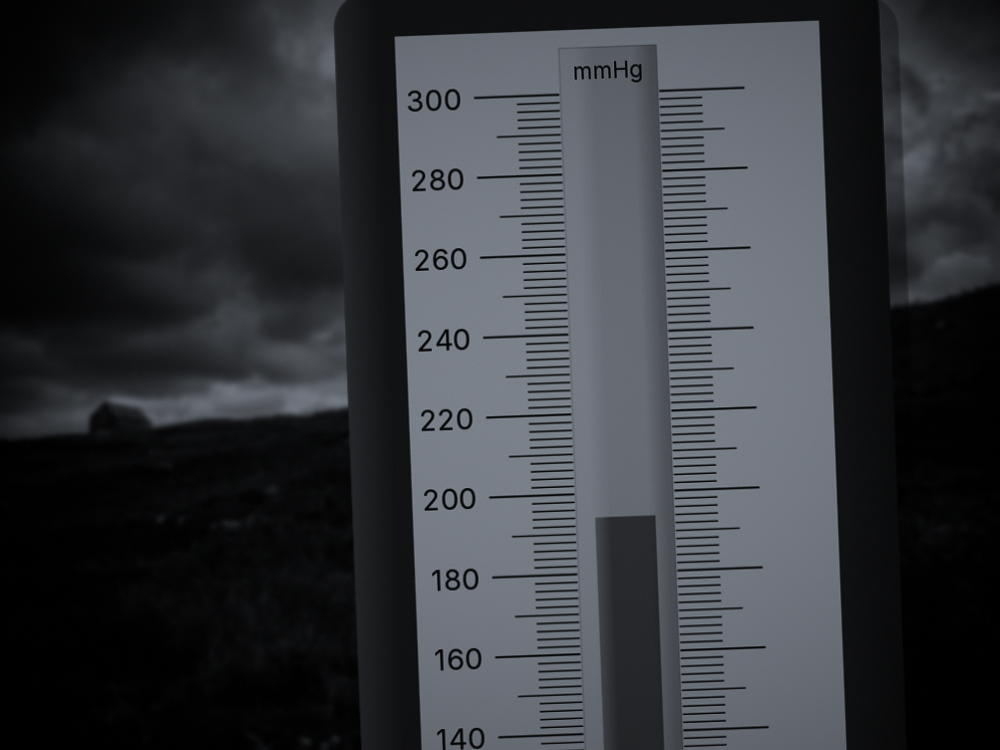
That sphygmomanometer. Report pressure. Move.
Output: 194 mmHg
